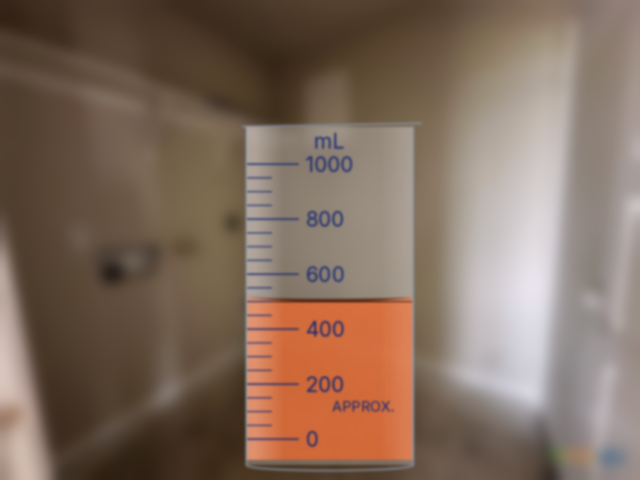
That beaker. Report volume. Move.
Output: 500 mL
